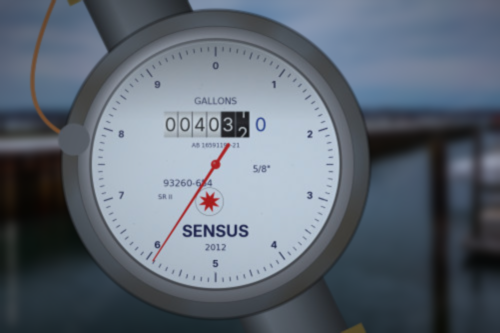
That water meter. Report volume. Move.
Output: 40315.9 gal
